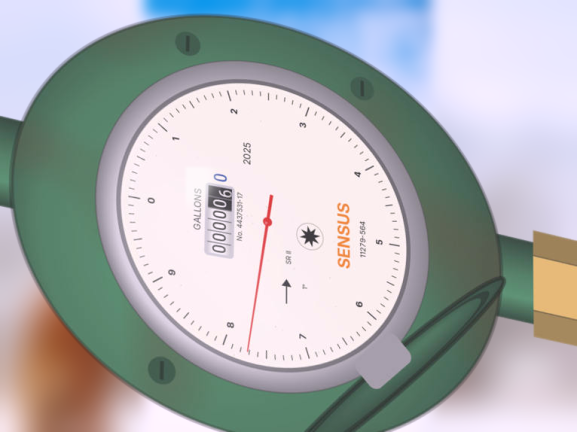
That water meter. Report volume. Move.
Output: 57.7 gal
